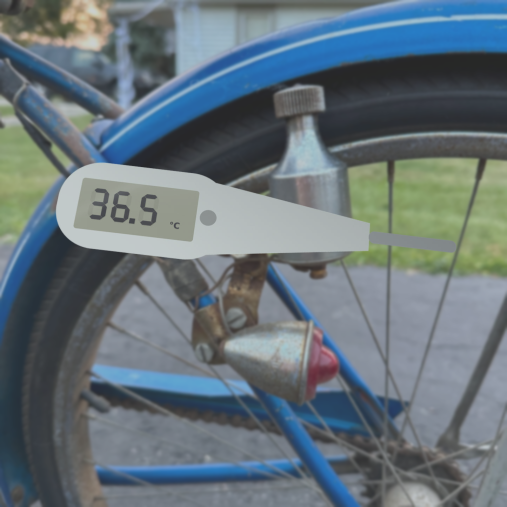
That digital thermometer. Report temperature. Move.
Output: 36.5 °C
